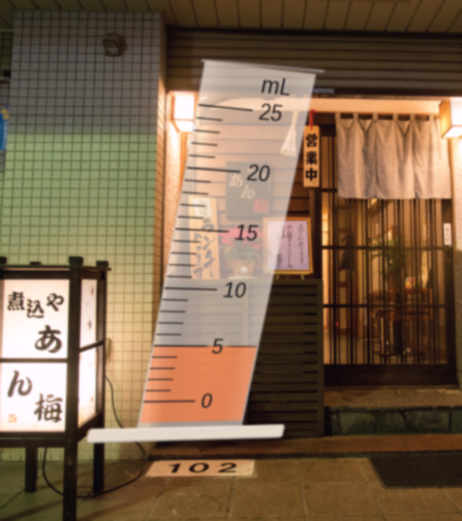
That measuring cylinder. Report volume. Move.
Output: 5 mL
